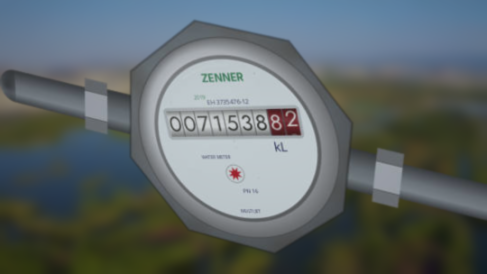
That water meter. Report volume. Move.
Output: 71538.82 kL
